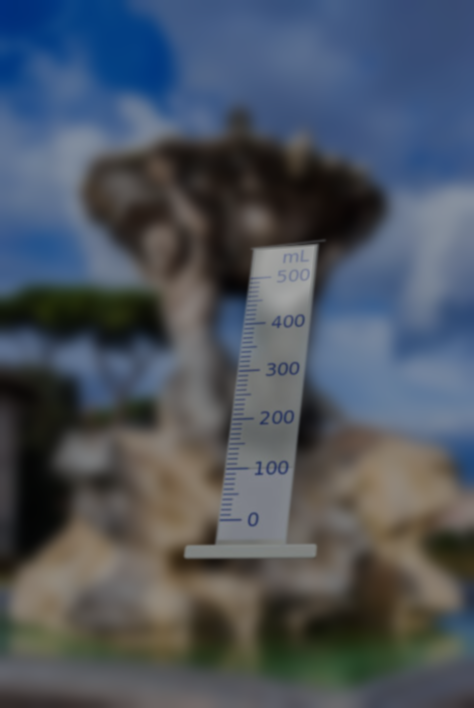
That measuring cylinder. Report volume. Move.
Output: 100 mL
